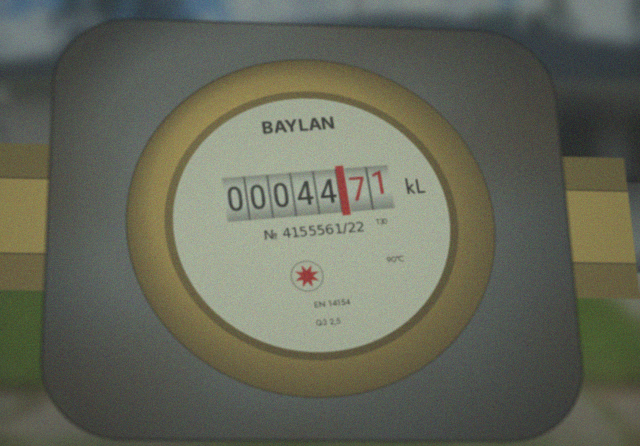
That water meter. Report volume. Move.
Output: 44.71 kL
